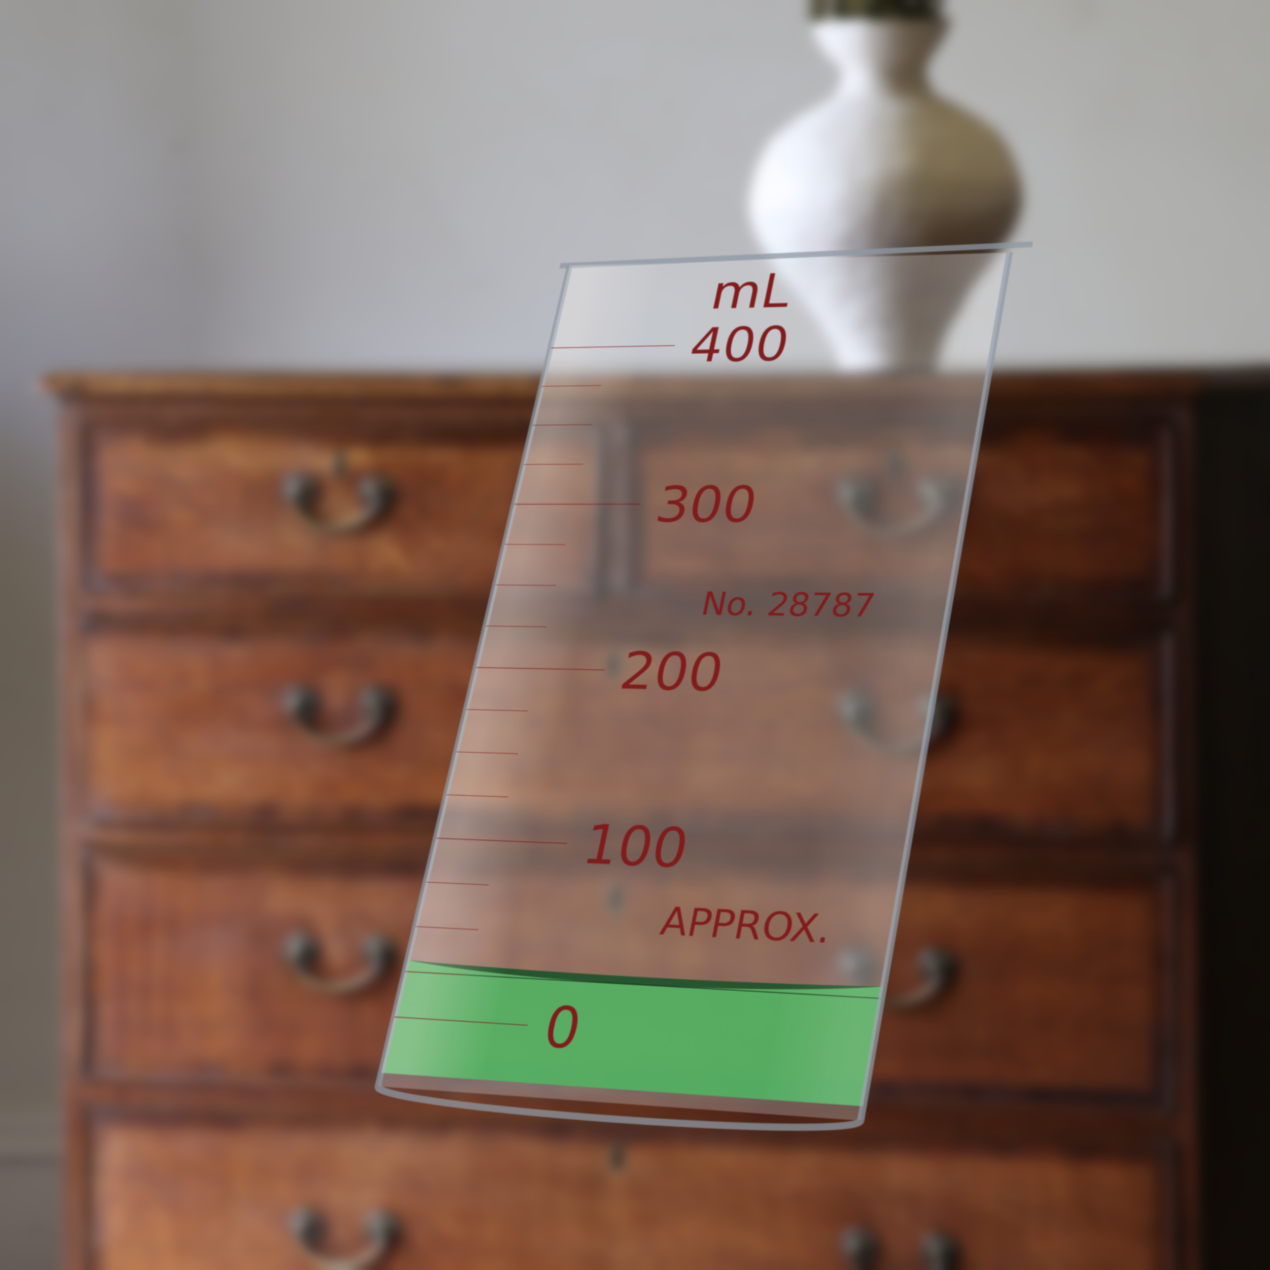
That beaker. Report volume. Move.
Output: 25 mL
